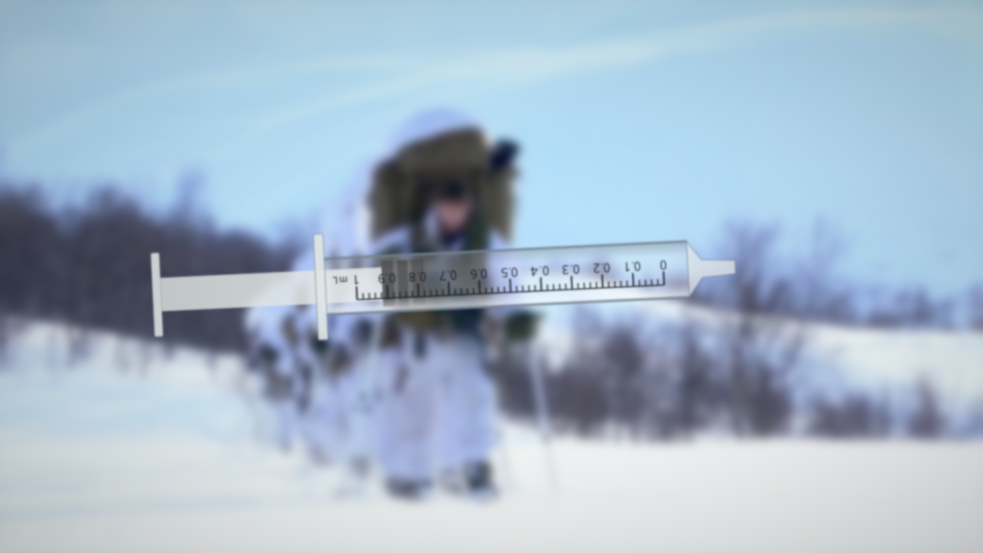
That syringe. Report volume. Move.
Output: 0.78 mL
